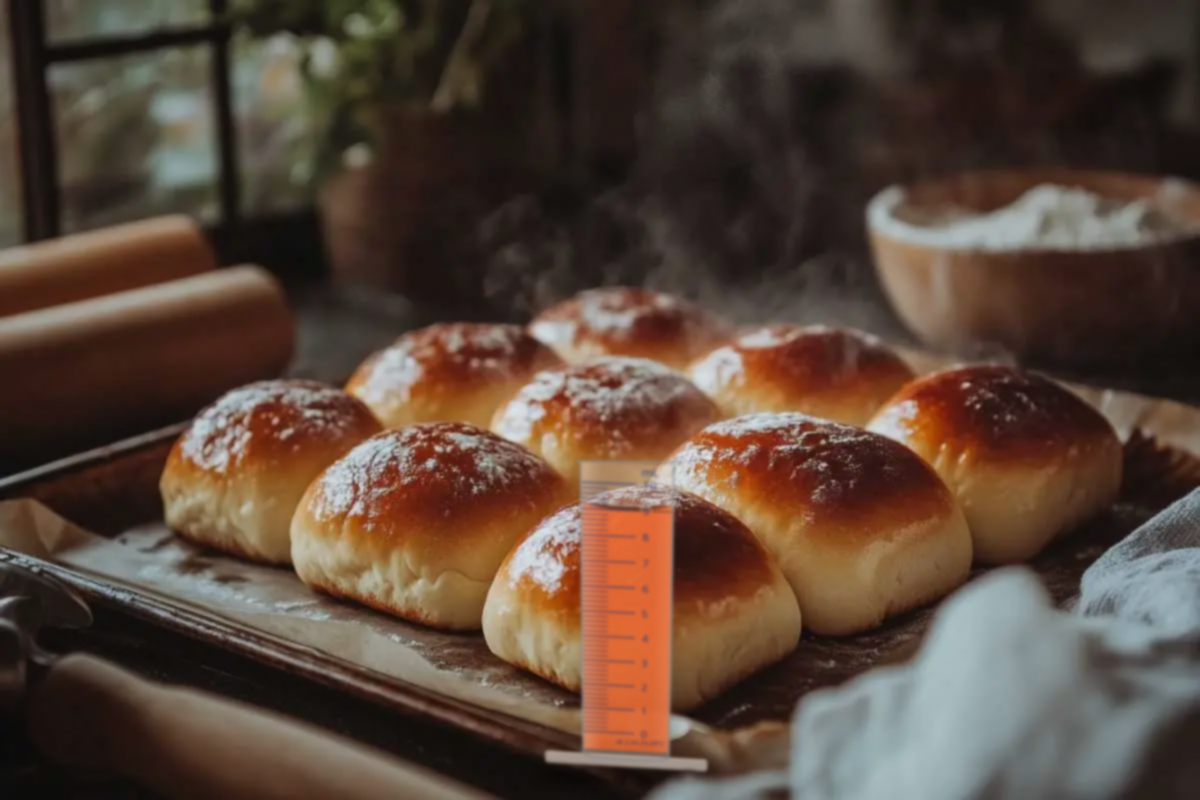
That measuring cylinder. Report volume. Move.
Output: 9 mL
